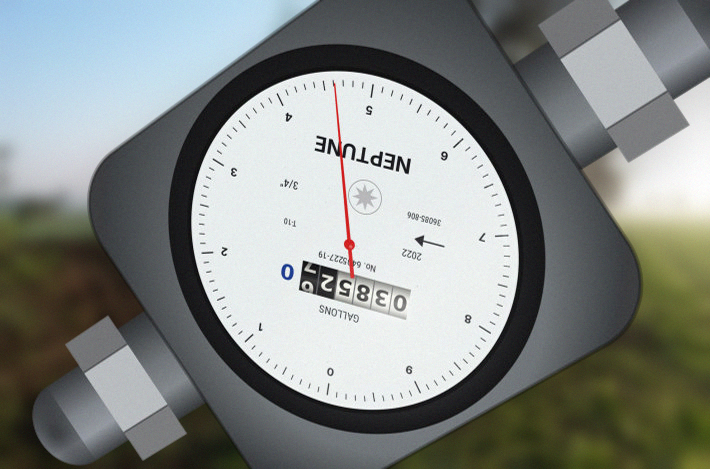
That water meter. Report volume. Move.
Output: 385264.6 gal
